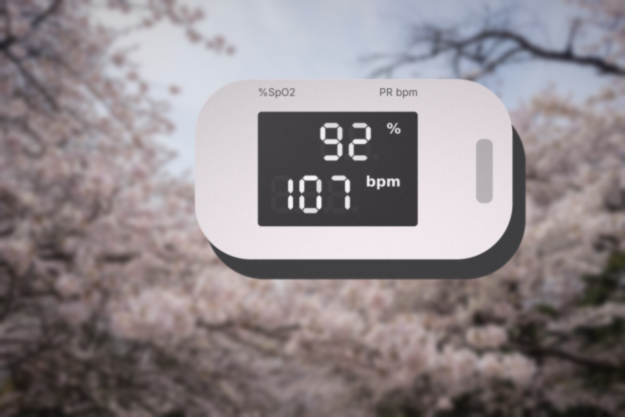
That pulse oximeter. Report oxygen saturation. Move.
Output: 92 %
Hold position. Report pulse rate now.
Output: 107 bpm
